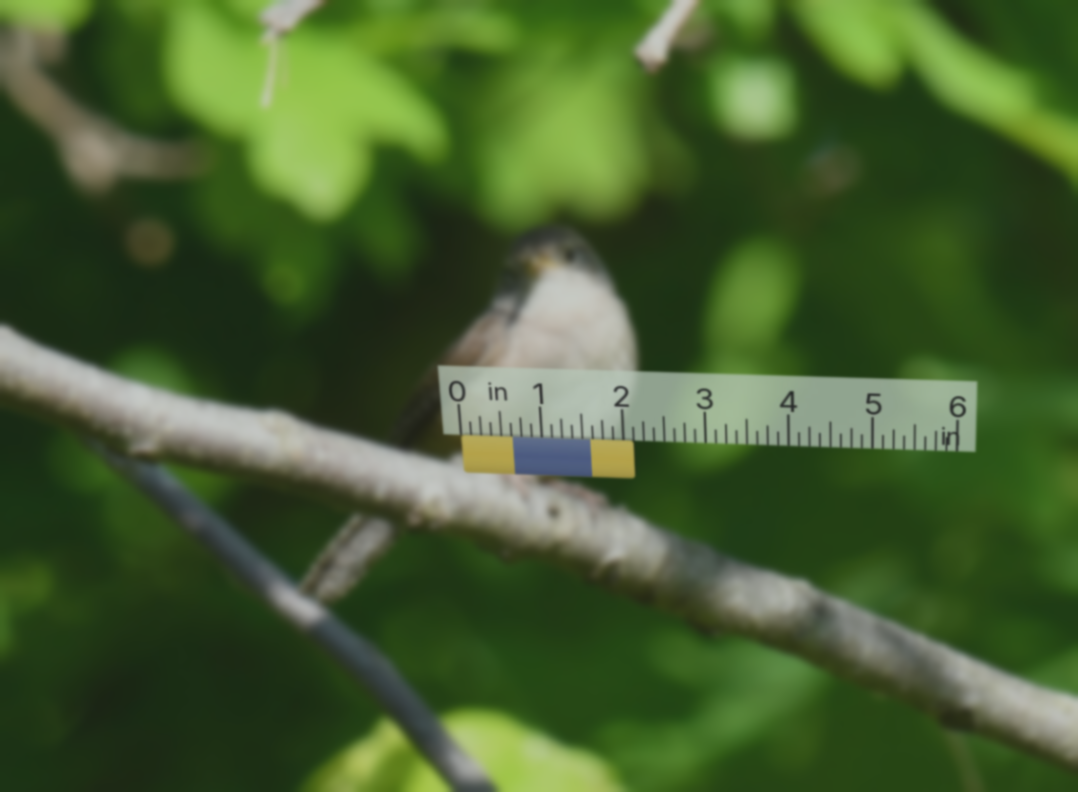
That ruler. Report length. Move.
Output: 2.125 in
